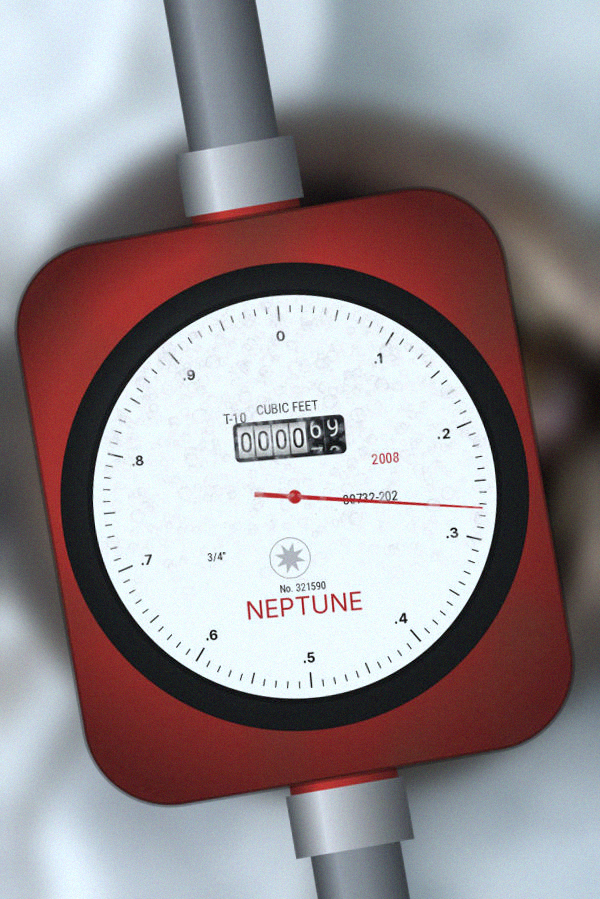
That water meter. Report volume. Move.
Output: 69.27 ft³
